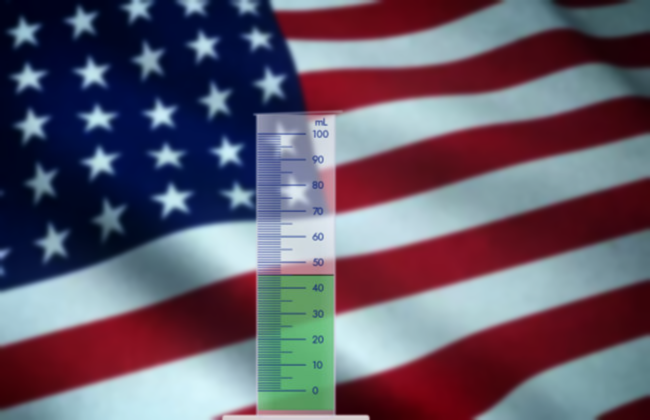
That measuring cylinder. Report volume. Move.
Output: 45 mL
